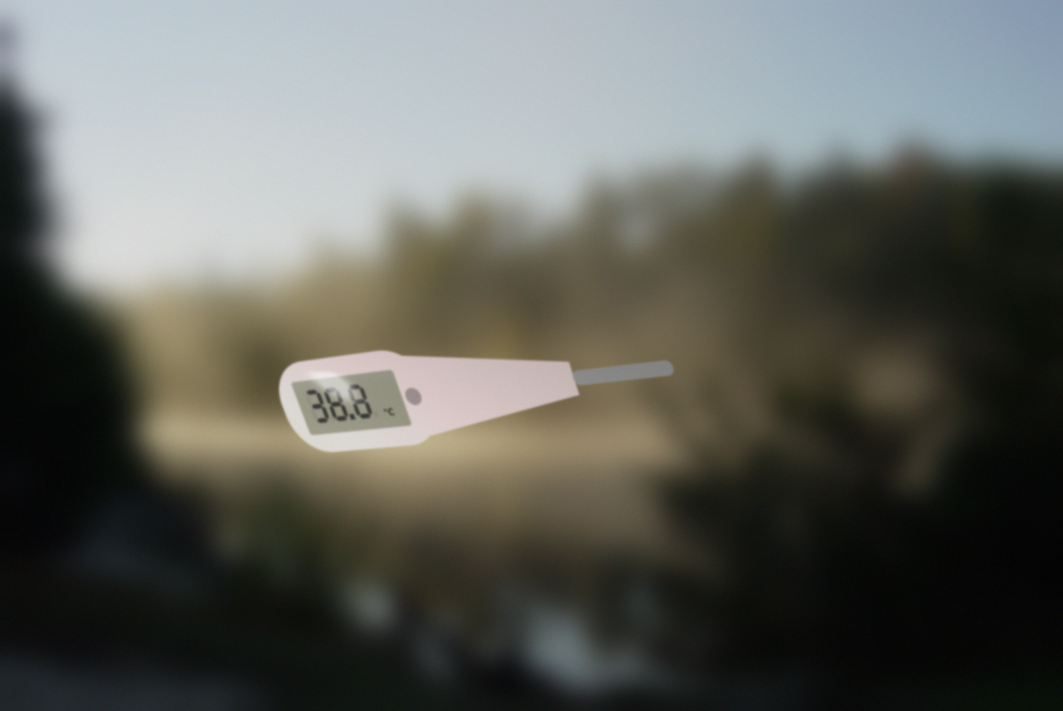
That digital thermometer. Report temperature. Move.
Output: 38.8 °C
